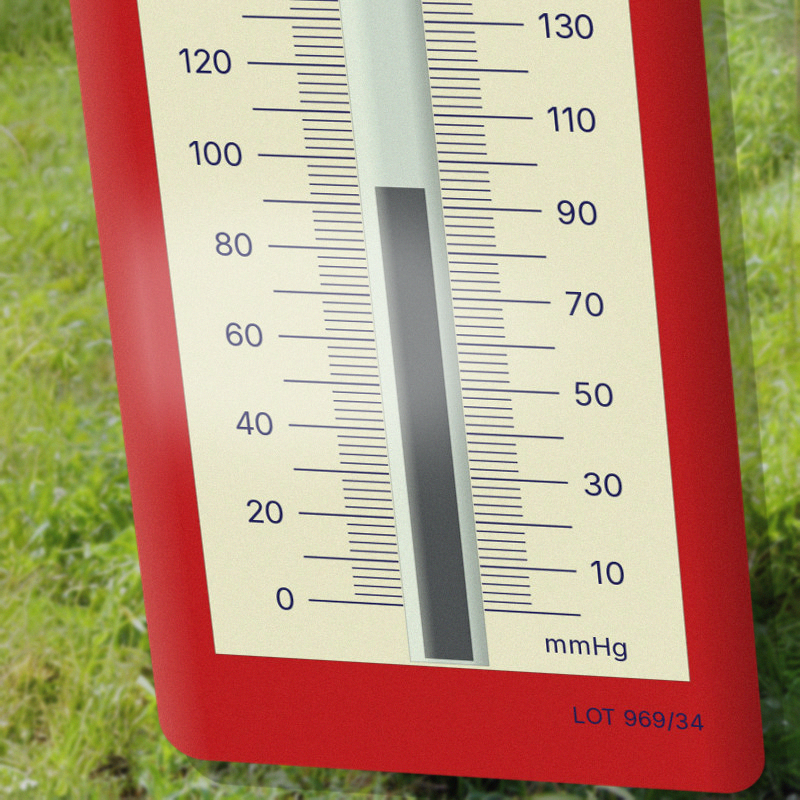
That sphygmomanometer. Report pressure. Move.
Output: 94 mmHg
